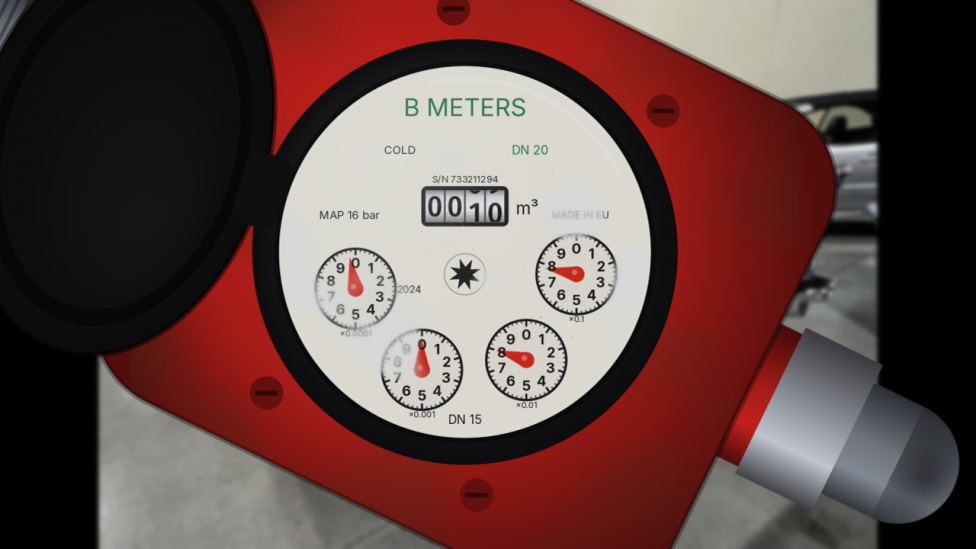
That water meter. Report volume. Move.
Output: 9.7799 m³
